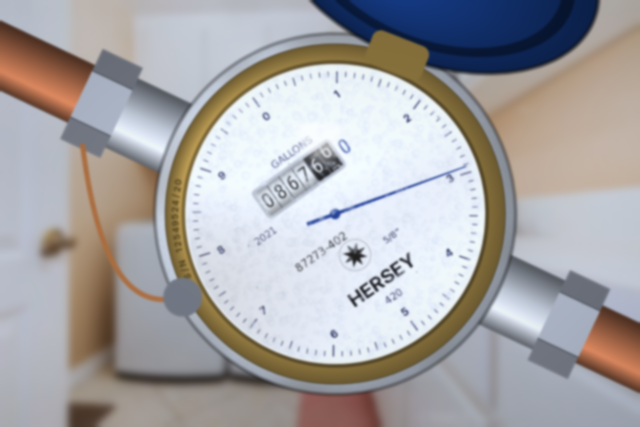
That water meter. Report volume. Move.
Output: 867662.9 gal
